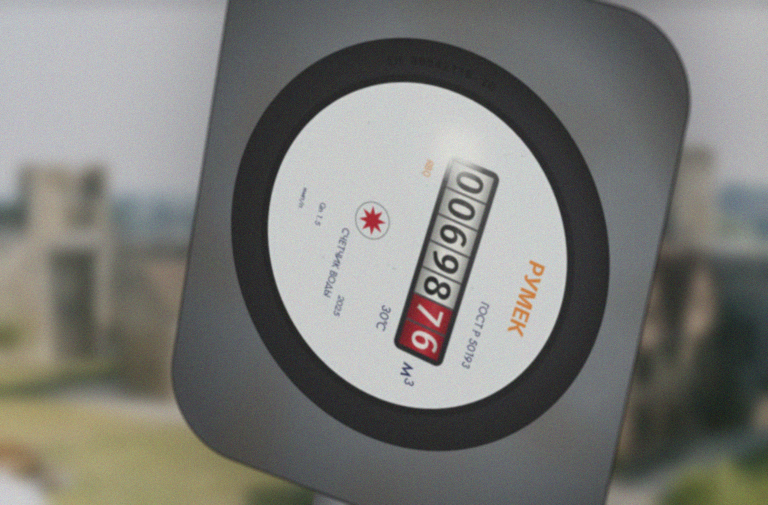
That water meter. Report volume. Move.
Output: 698.76 m³
